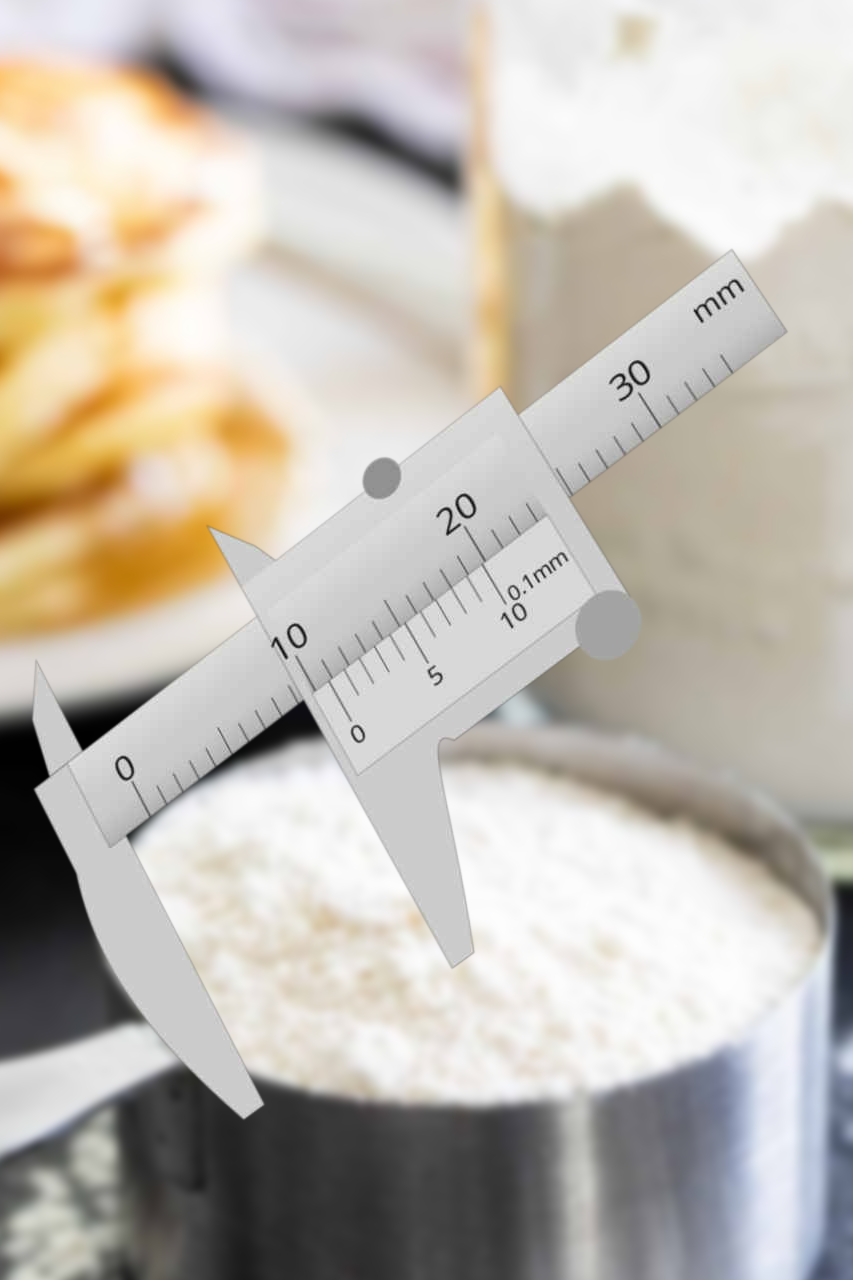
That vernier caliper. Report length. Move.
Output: 10.8 mm
